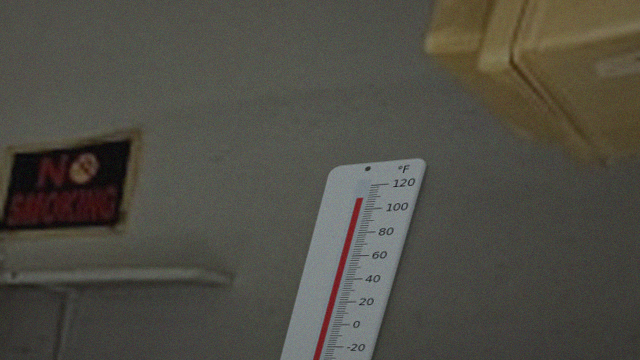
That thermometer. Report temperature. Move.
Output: 110 °F
